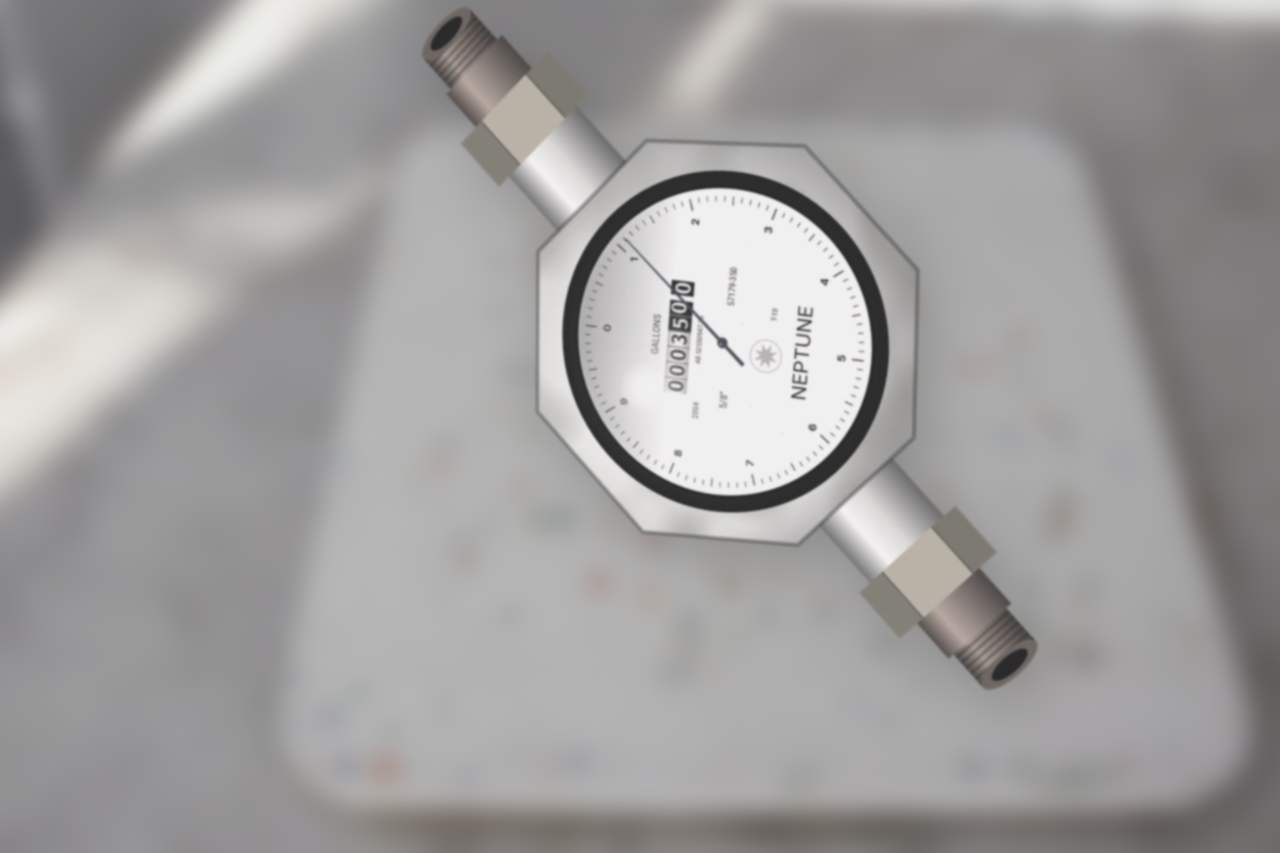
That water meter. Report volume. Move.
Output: 3501.1 gal
